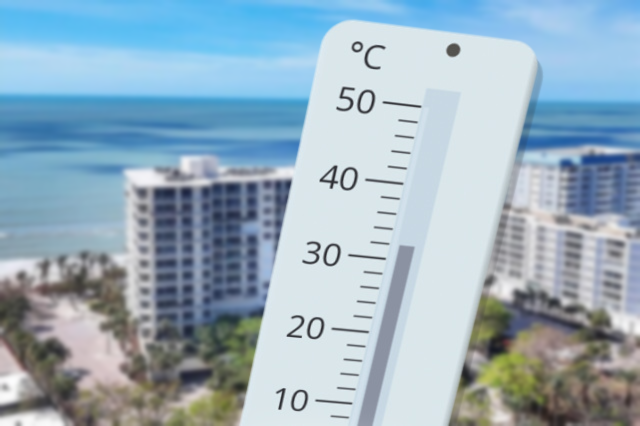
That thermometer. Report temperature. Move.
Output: 32 °C
